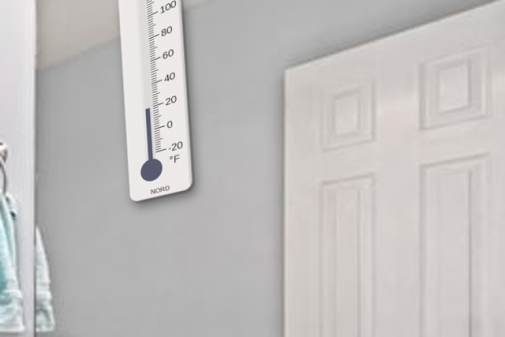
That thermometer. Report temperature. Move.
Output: 20 °F
